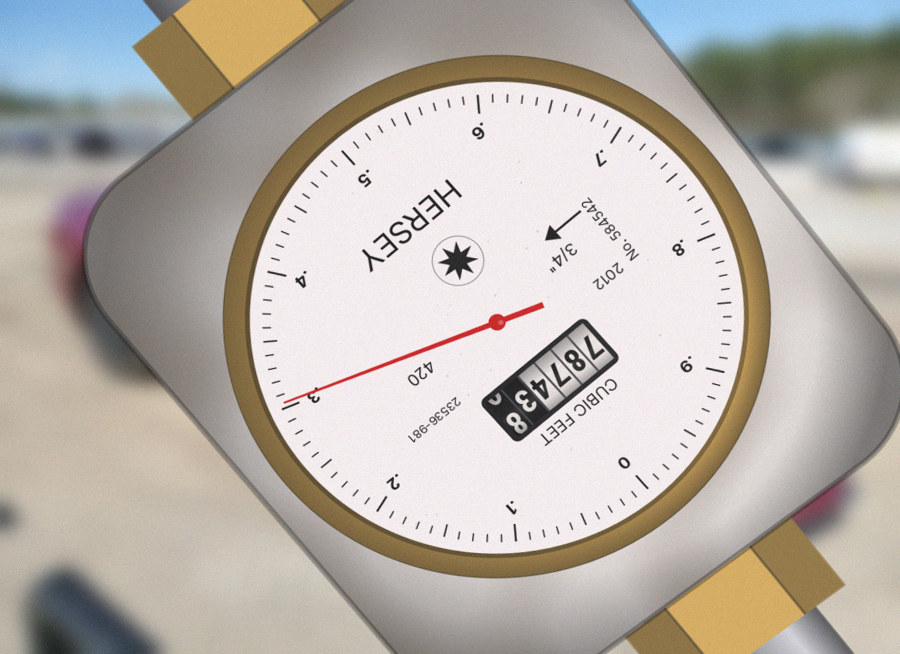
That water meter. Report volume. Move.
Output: 787438.30 ft³
